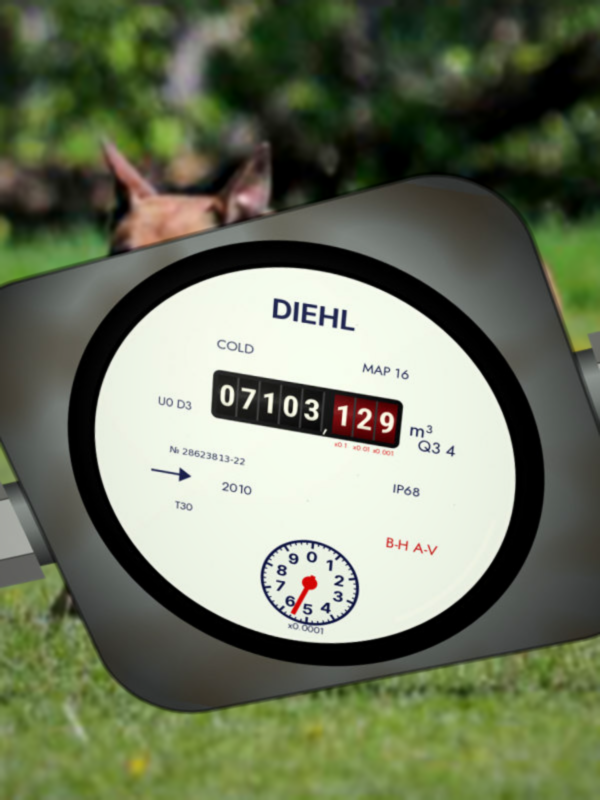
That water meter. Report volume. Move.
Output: 7103.1295 m³
